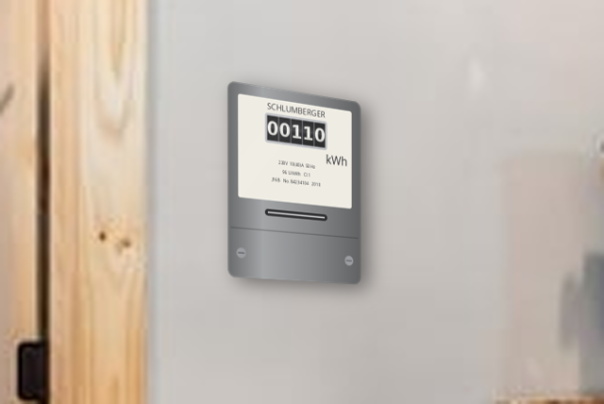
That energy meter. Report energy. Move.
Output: 110 kWh
